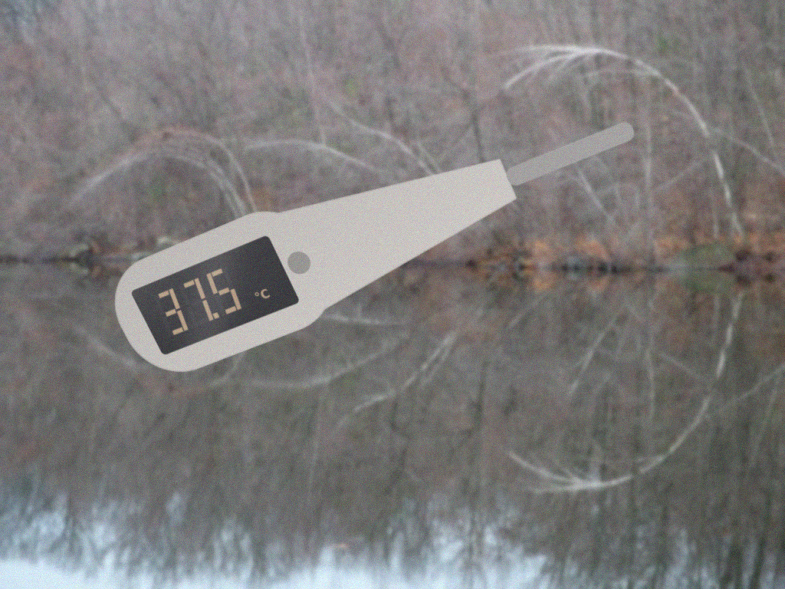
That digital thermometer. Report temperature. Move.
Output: 37.5 °C
